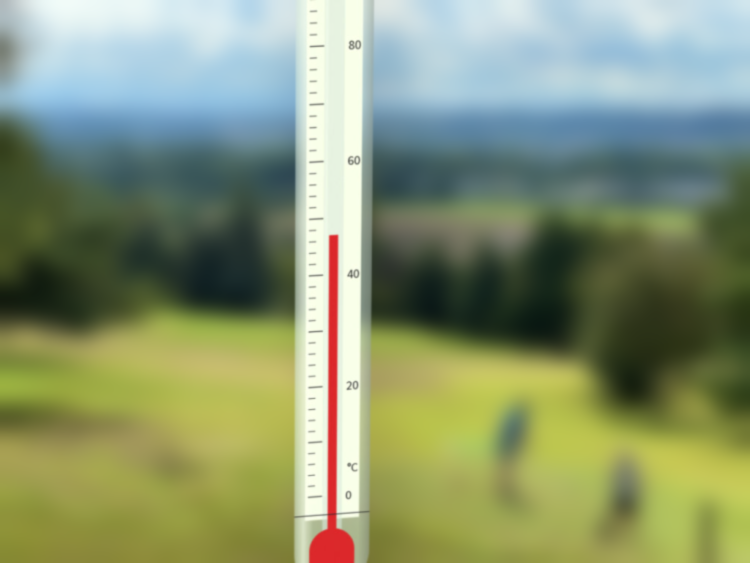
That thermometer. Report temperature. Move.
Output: 47 °C
